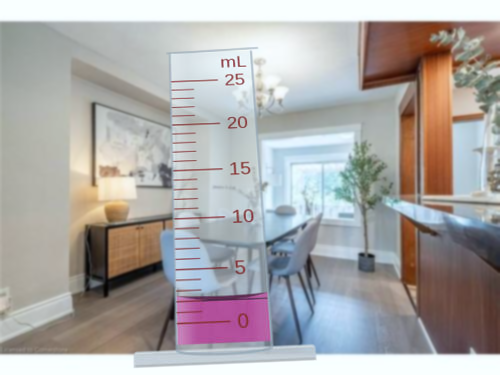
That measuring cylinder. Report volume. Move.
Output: 2 mL
